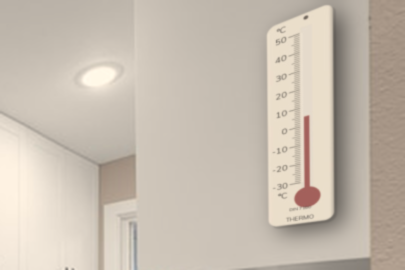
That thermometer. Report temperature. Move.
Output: 5 °C
